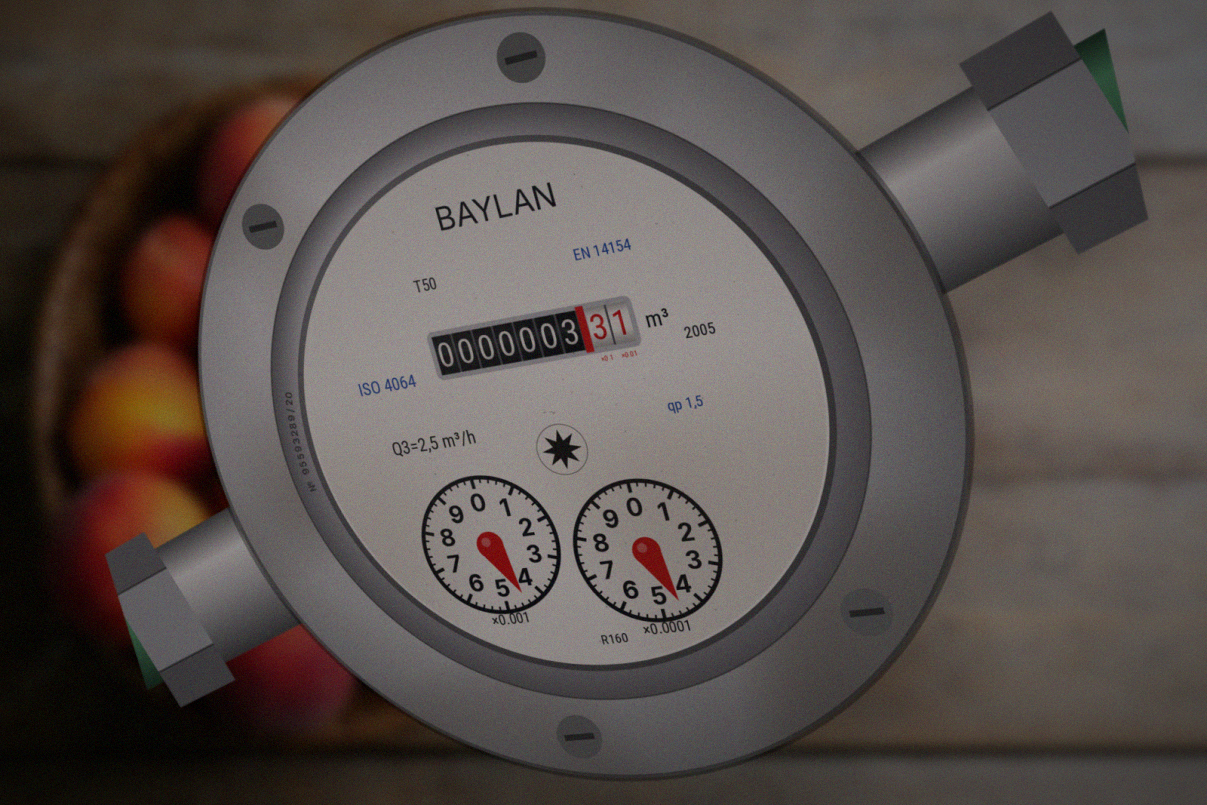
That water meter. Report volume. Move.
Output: 3.3144 m³
